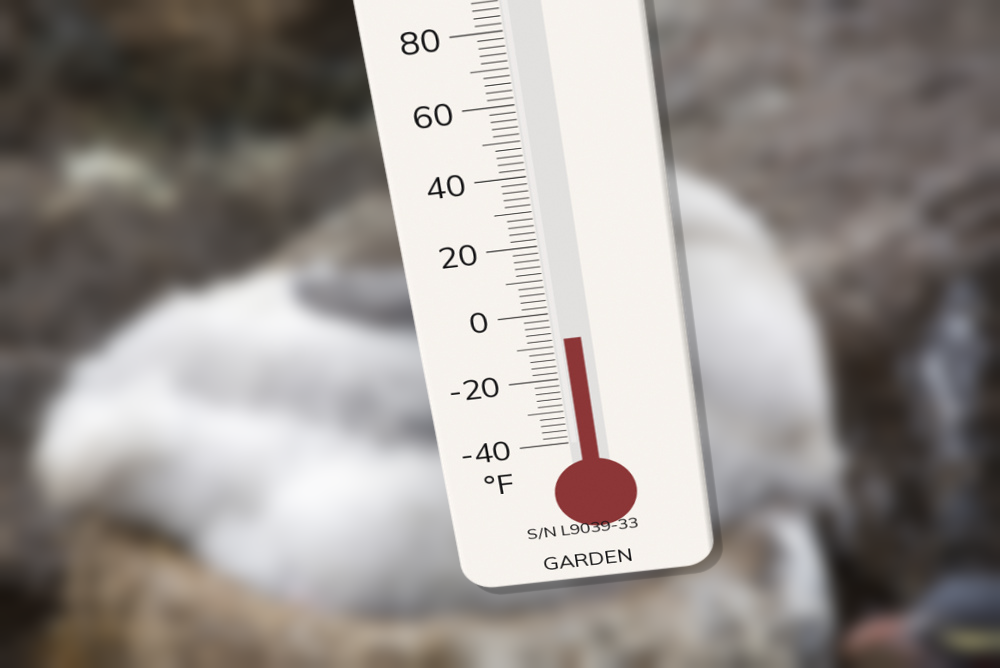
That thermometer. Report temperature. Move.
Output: -8 °F
